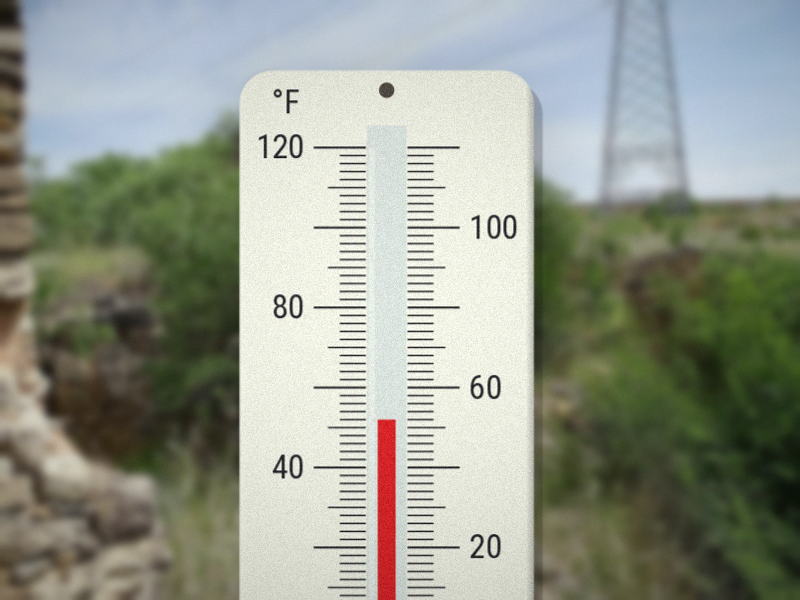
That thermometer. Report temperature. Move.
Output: 52 °F
